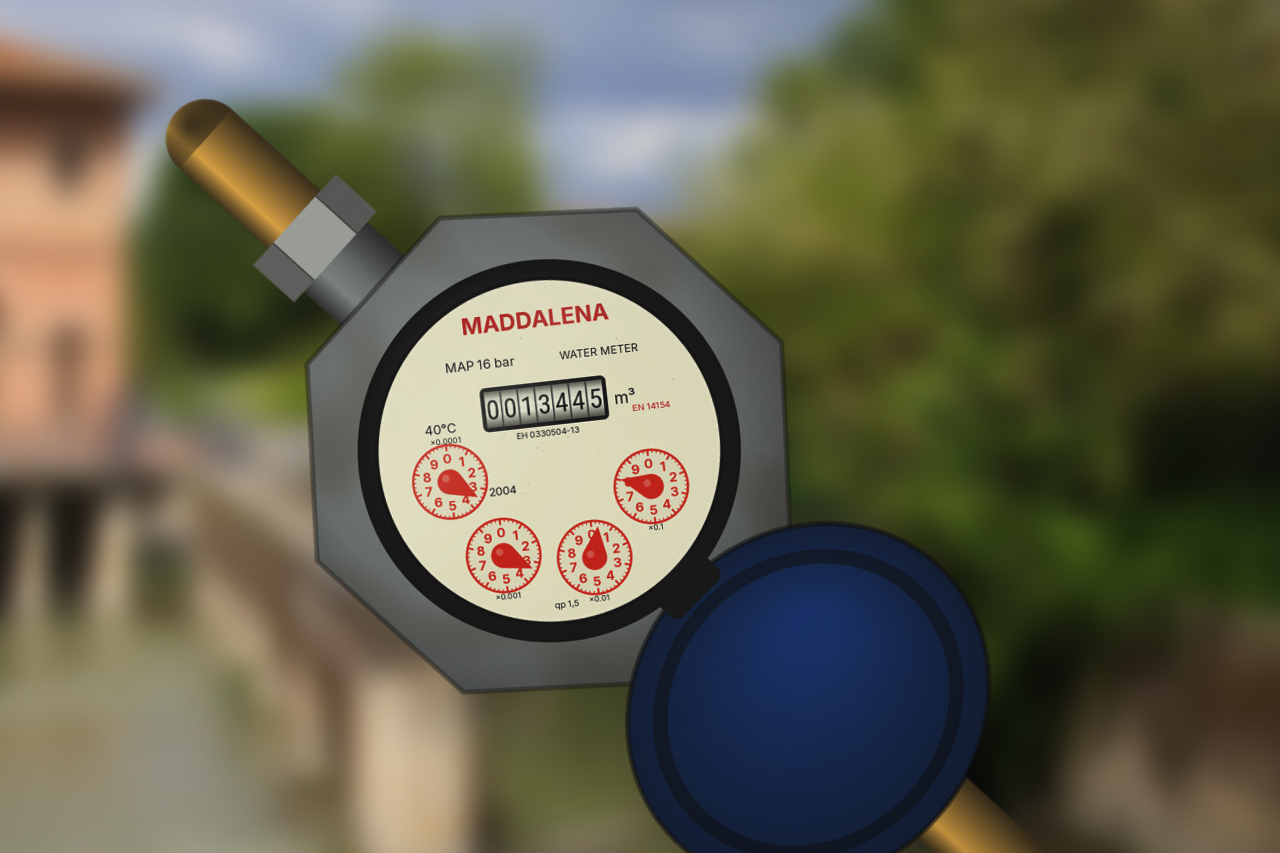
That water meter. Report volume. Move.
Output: 13445.8033 m³
